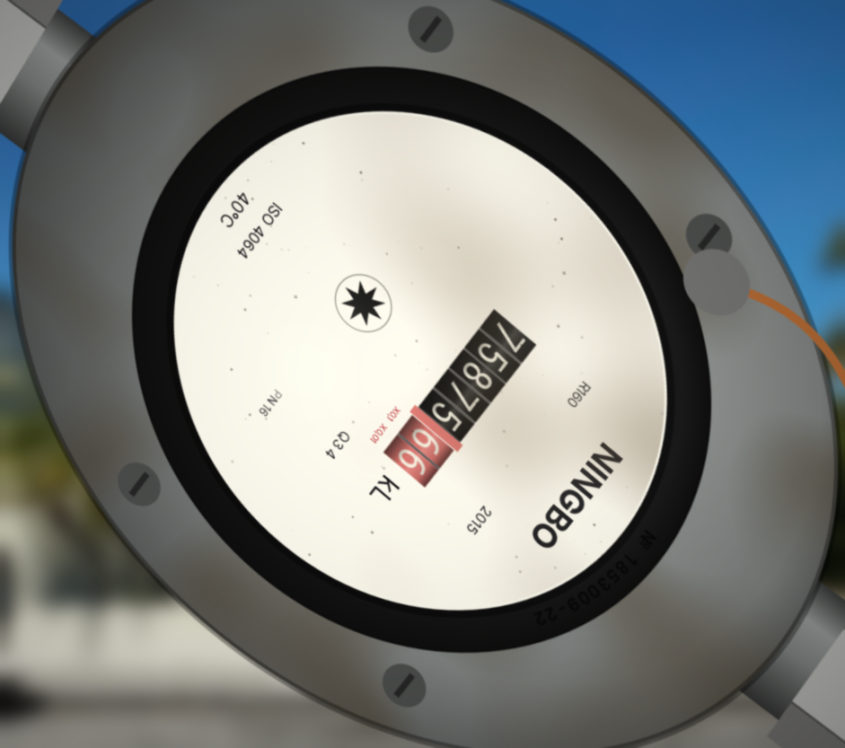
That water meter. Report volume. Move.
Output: 75875.66 kL
